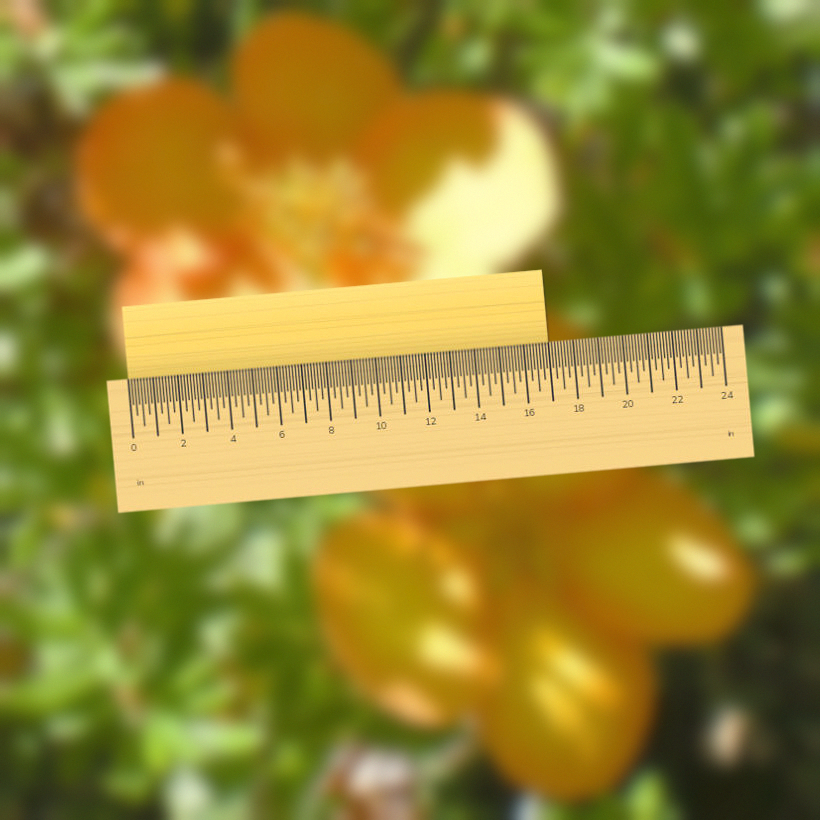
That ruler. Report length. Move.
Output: 17 in
